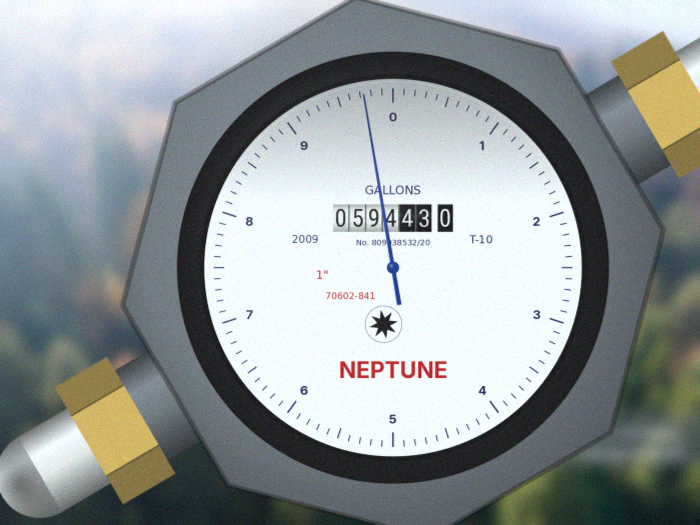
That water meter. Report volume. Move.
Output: 594429.7 gal
